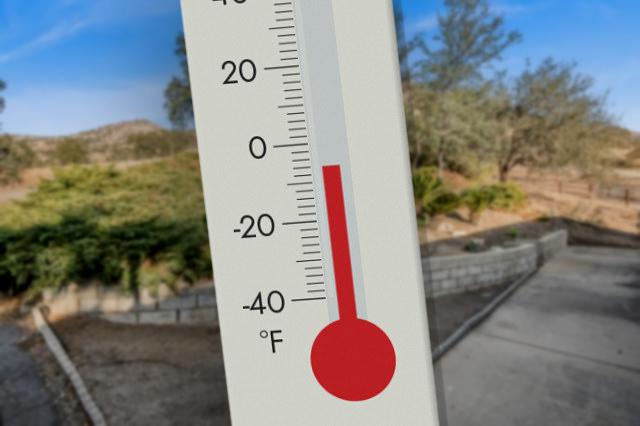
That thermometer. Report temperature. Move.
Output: -6 °F
